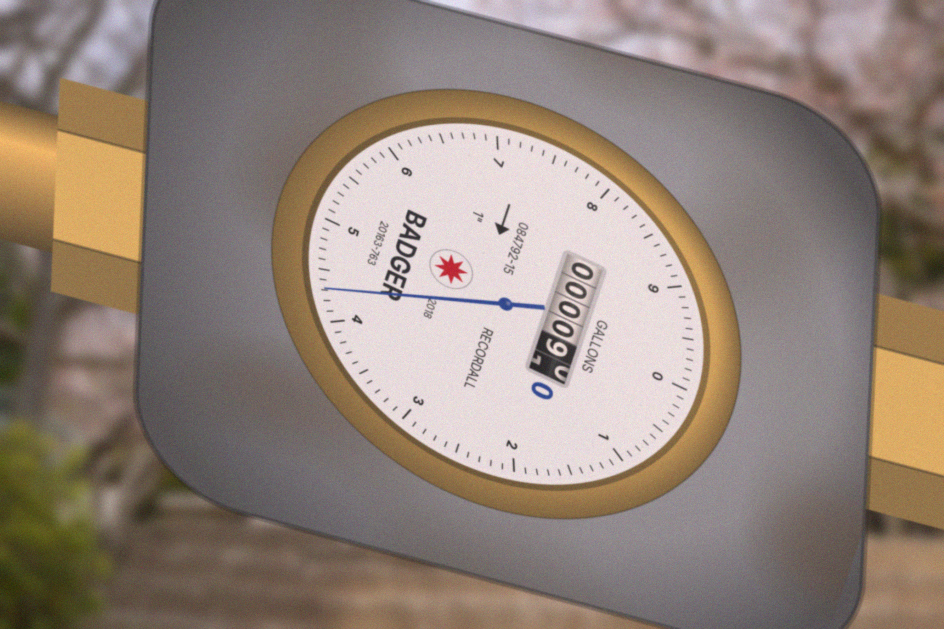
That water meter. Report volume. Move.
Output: 904.3 gal
